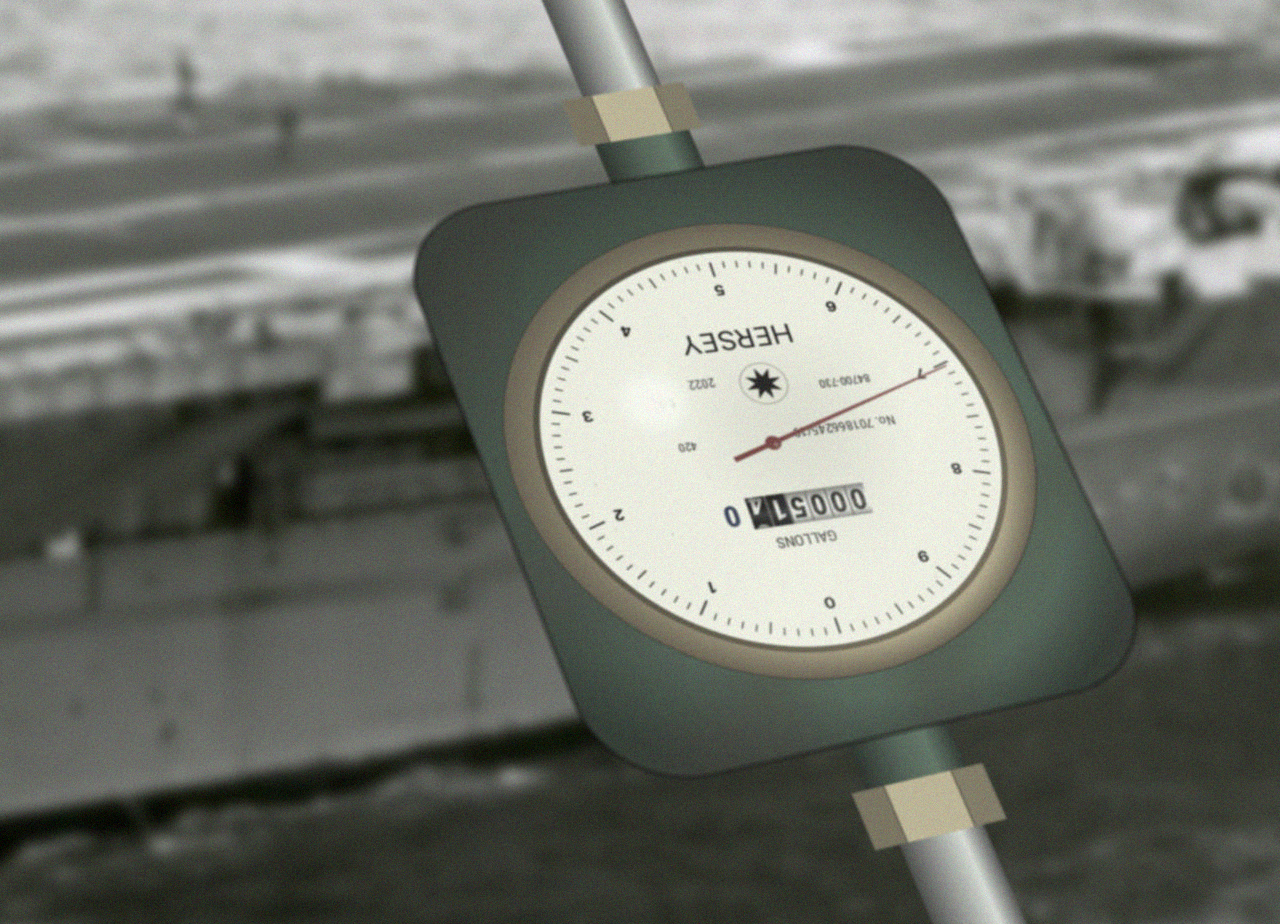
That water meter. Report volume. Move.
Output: 5137.0 gal
